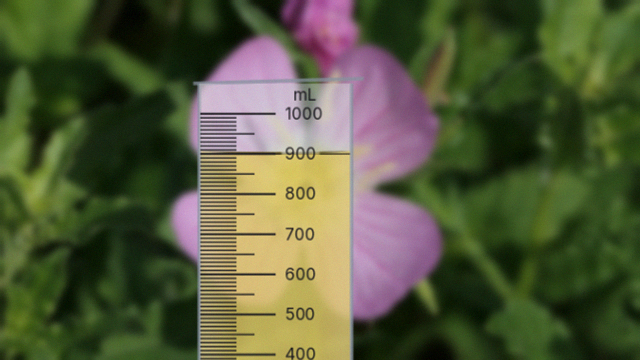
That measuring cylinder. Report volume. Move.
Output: 900 mL
